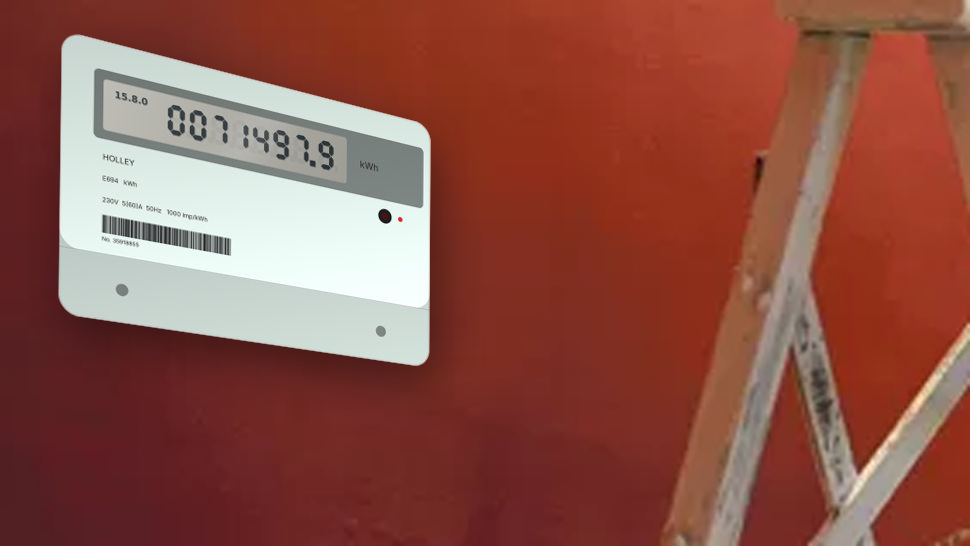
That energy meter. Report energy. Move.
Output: 71497.9 kWh
